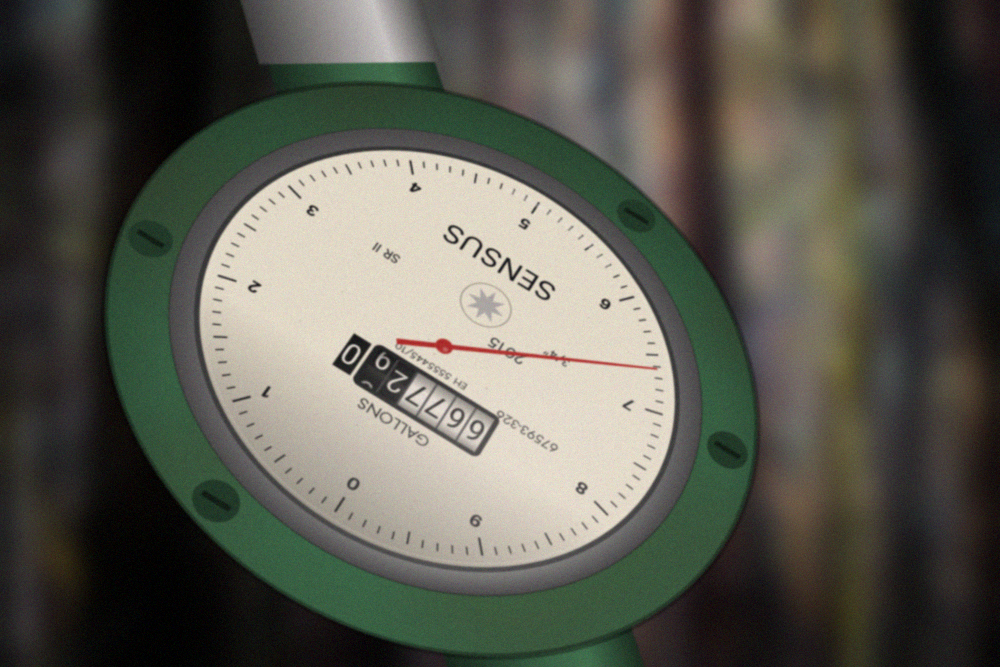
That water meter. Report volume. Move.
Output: 6677286.6 gal
